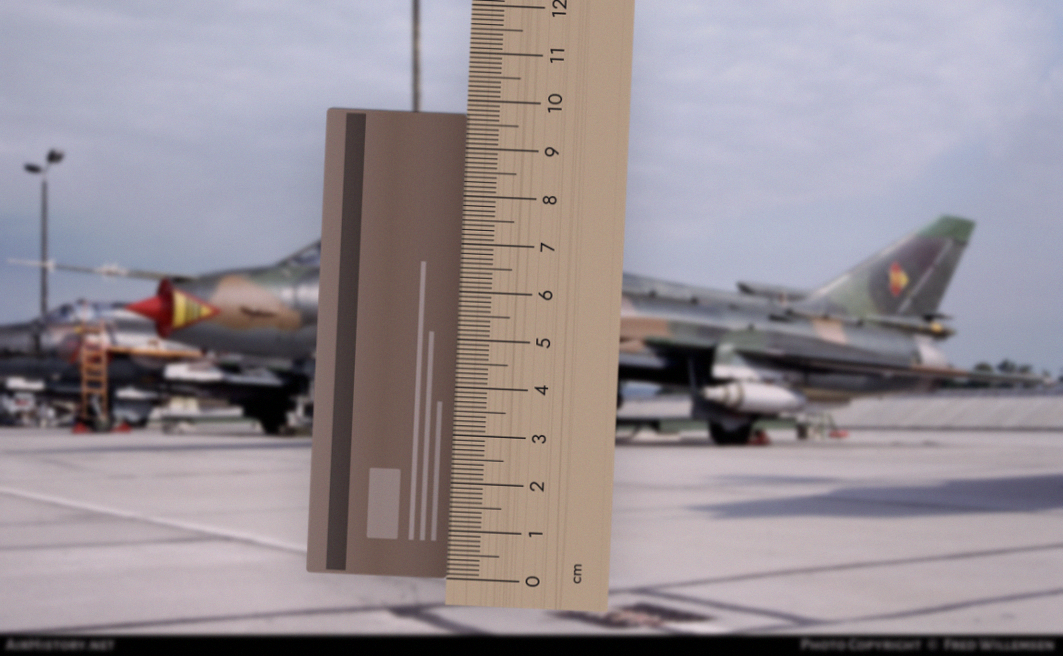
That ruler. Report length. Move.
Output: 9.7 cm
